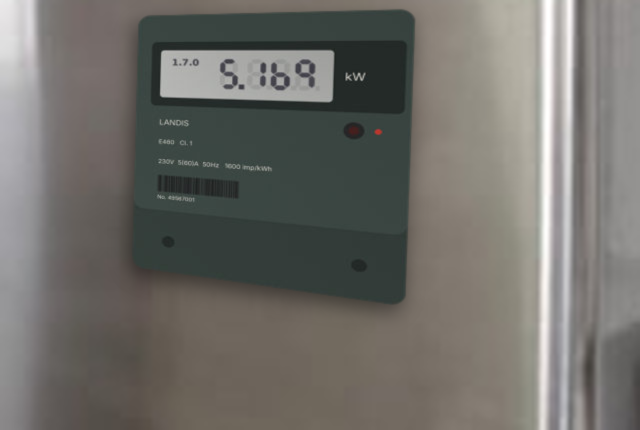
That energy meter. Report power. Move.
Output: 5.169 kW
